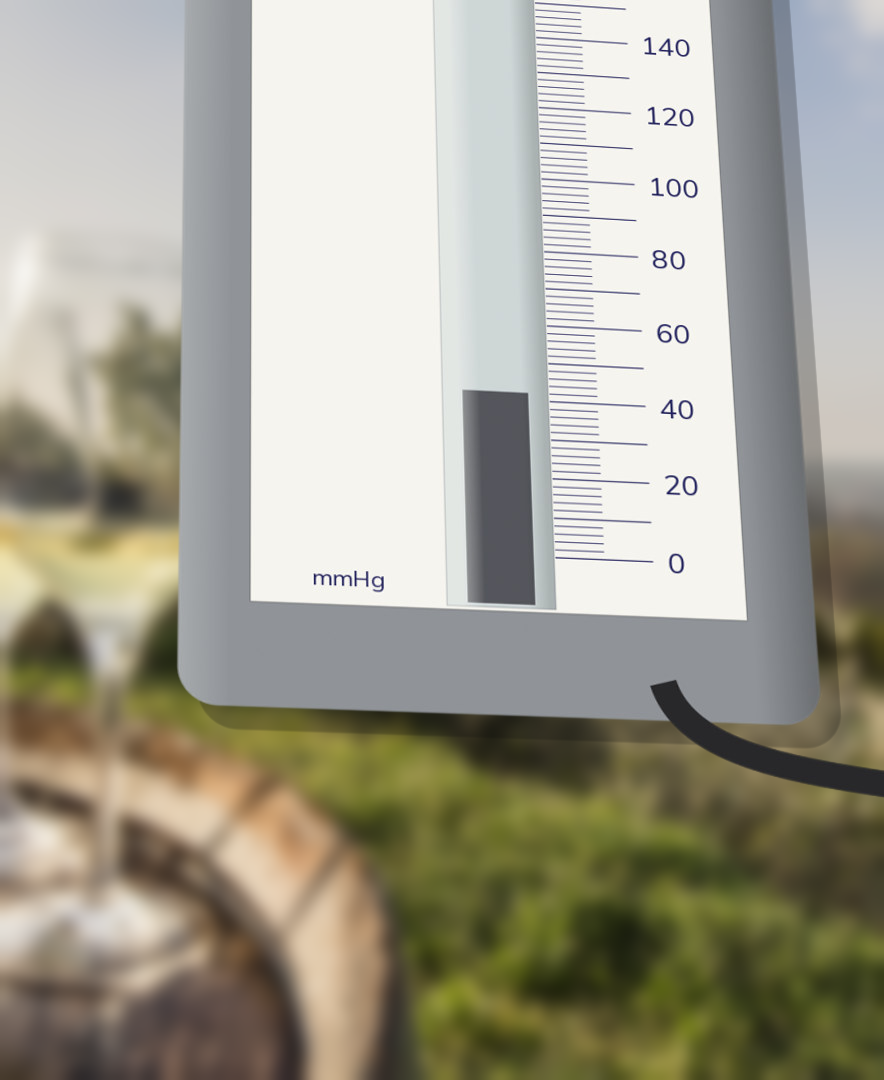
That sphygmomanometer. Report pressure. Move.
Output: 42 mmHg
